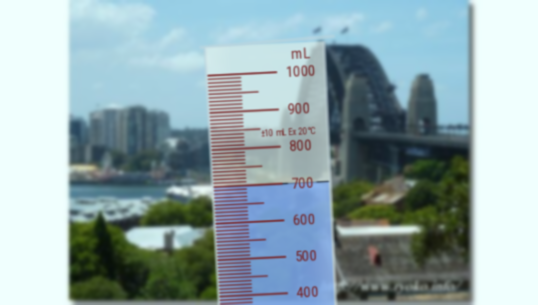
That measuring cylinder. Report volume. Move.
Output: 700 mL
